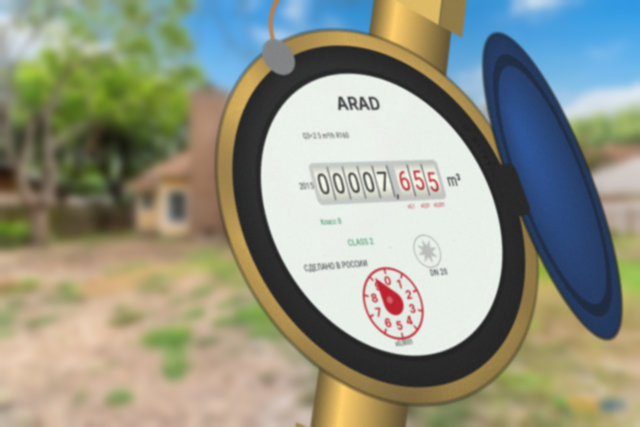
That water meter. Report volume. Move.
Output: 7.6549 m³
